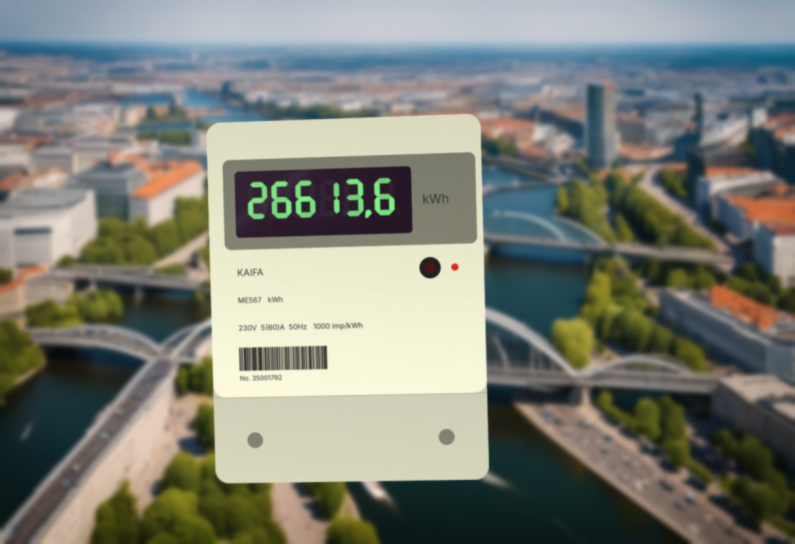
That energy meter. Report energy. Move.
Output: 26613.6 kWh
